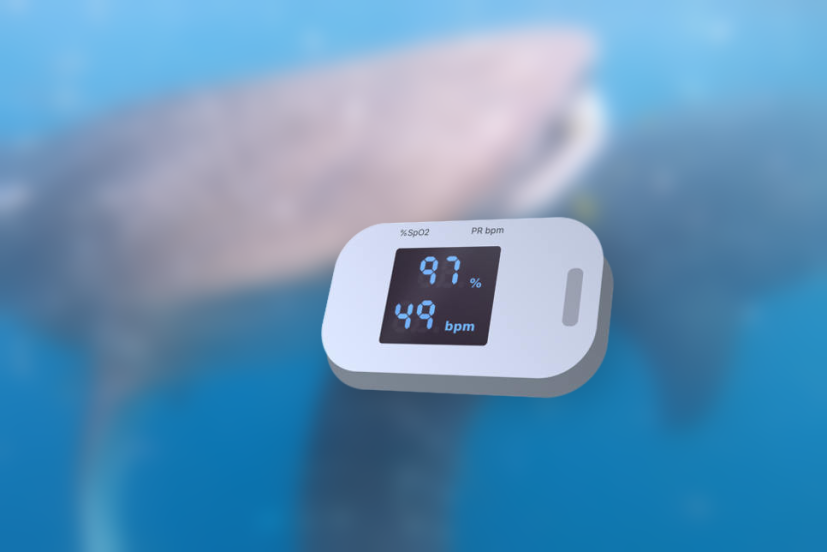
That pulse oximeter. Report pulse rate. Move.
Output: 49 bpm
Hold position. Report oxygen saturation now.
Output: 97 %
